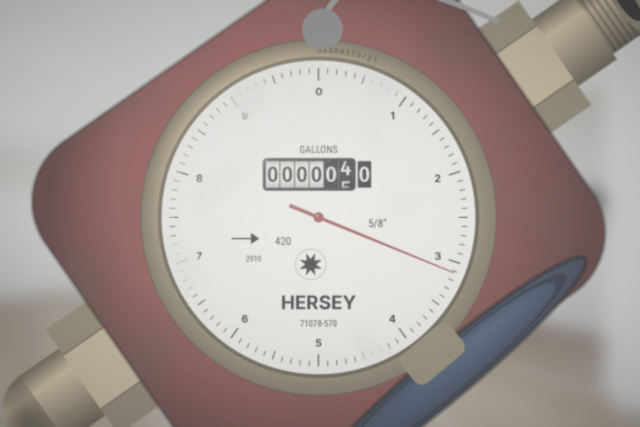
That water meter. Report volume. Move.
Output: 43.1 gal
